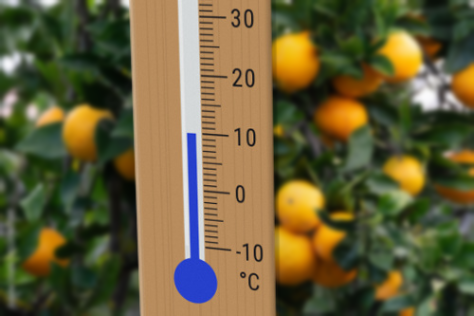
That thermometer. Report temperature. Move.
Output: 10 °C
